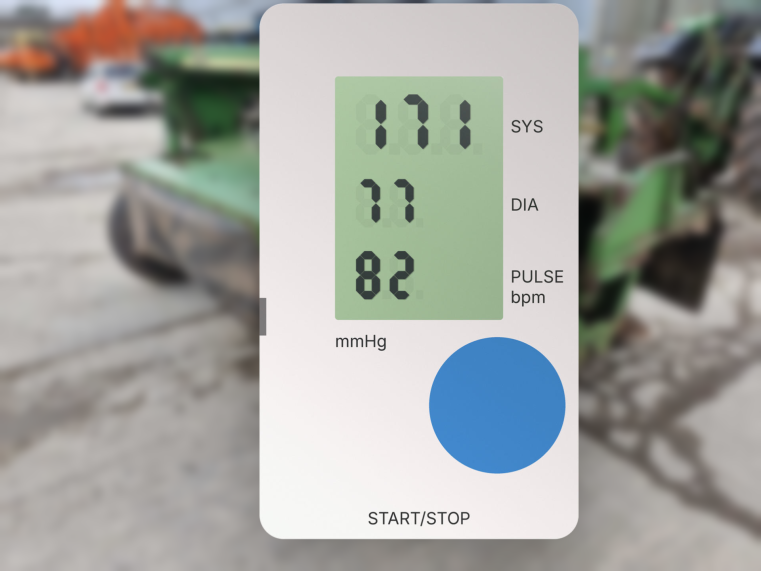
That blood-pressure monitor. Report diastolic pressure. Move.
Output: 77 mmHg
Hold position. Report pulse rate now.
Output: 82 bpm
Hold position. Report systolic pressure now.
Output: 171 mmHg
